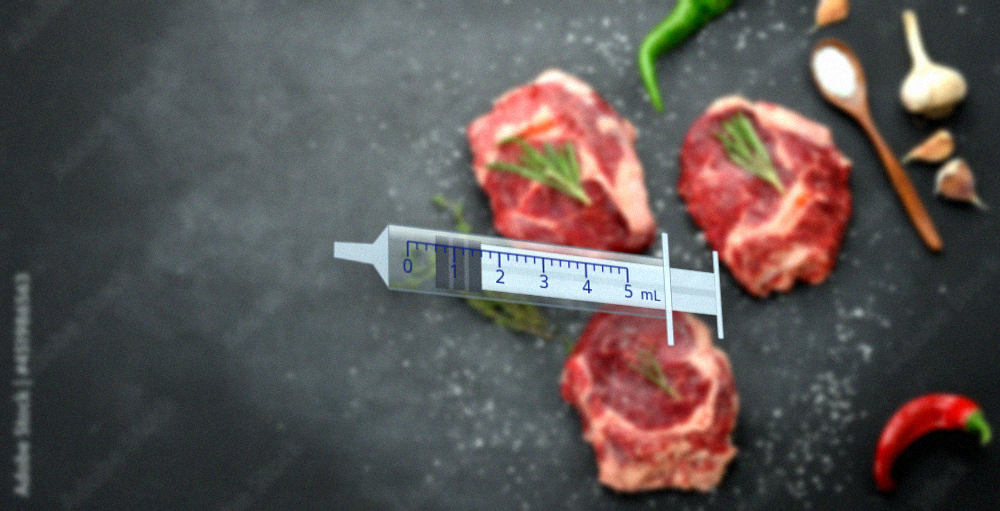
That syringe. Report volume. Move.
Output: 0.6 mL
